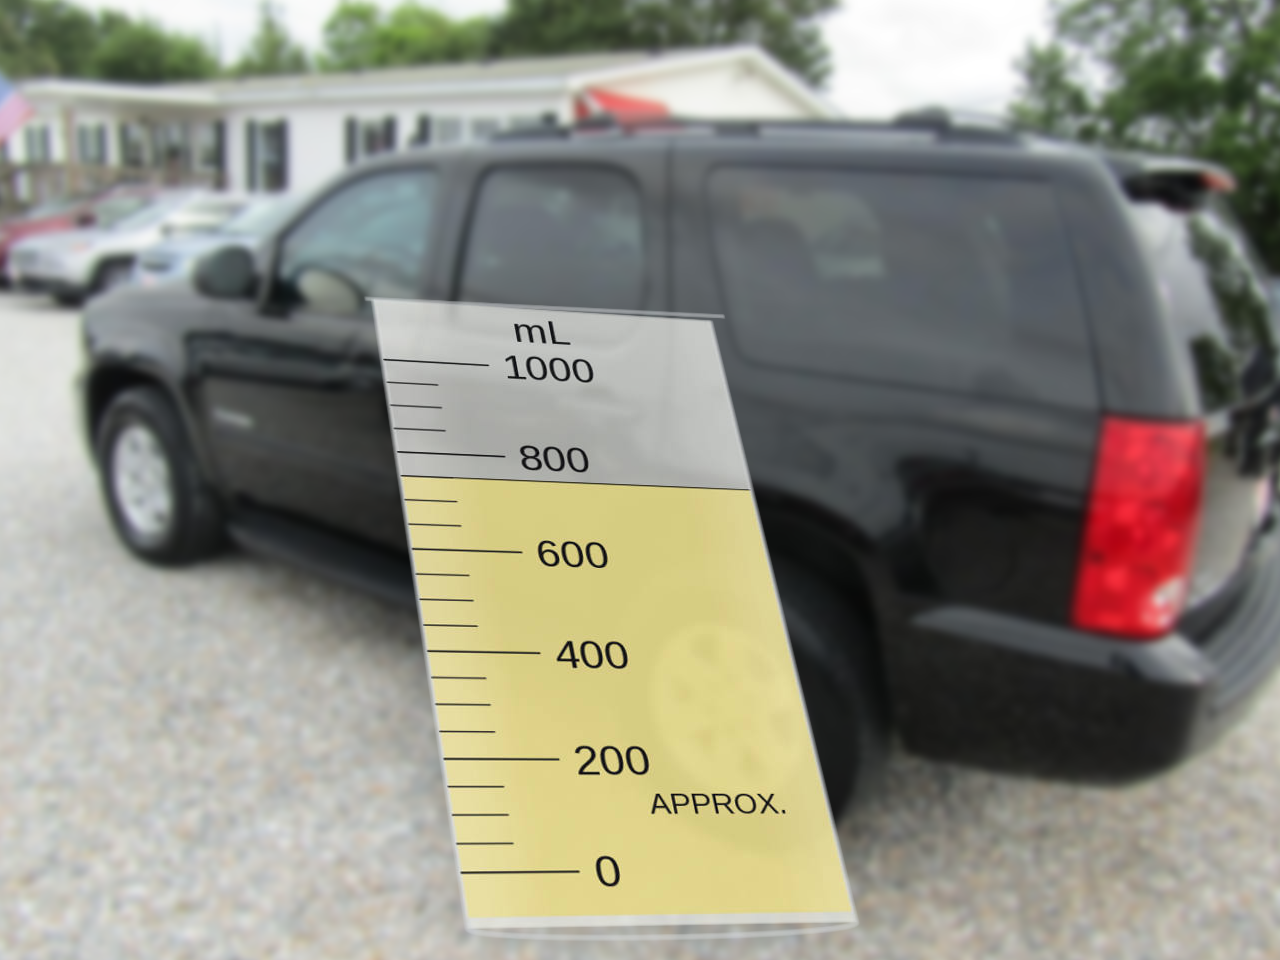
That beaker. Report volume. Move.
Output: 750 mL
